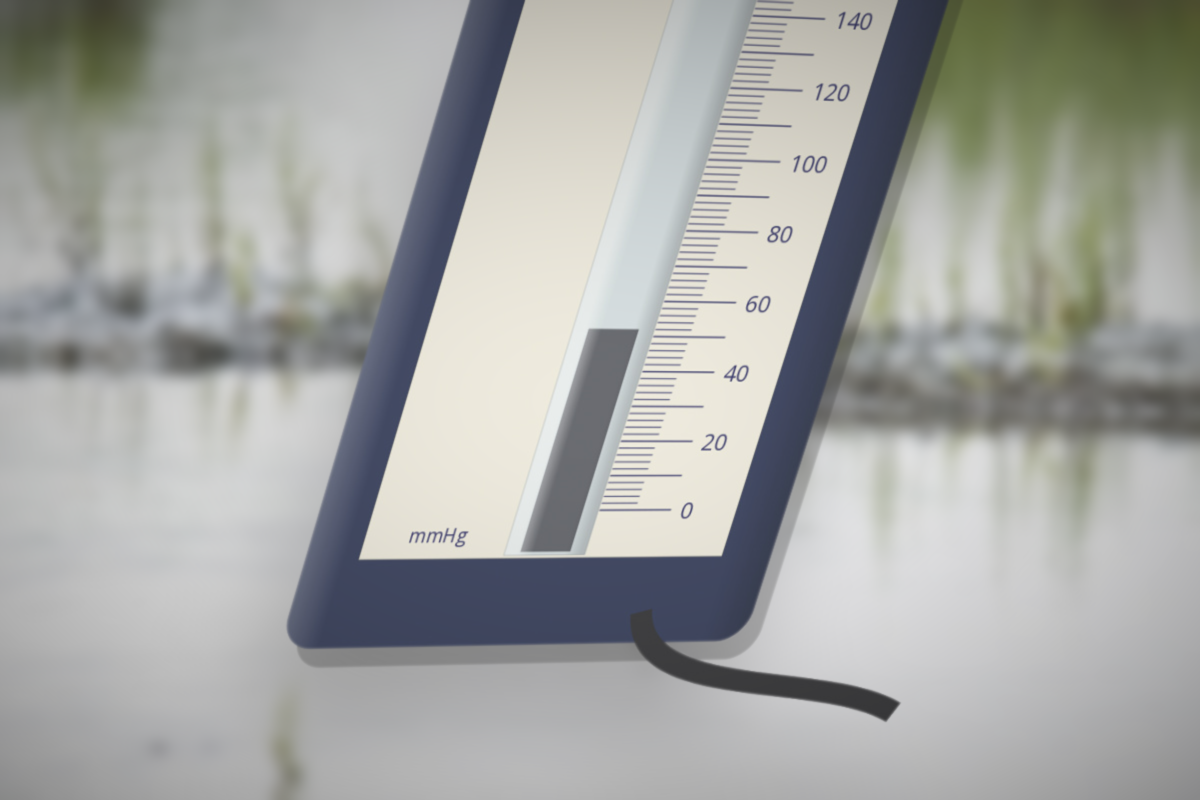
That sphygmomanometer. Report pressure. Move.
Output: 52 mmHg
